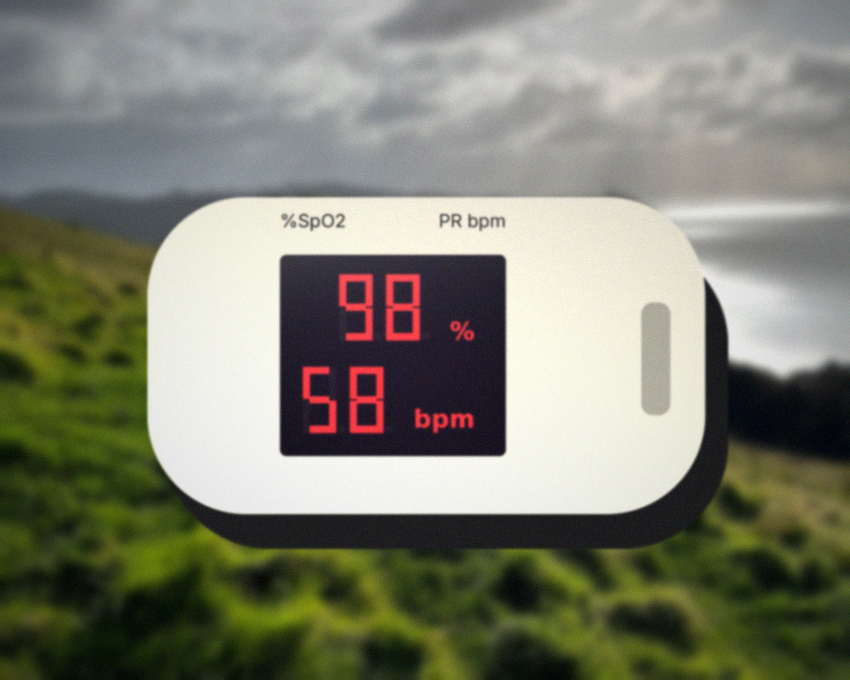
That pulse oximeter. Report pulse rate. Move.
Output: 58 bpm
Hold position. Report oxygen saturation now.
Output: 98 %
